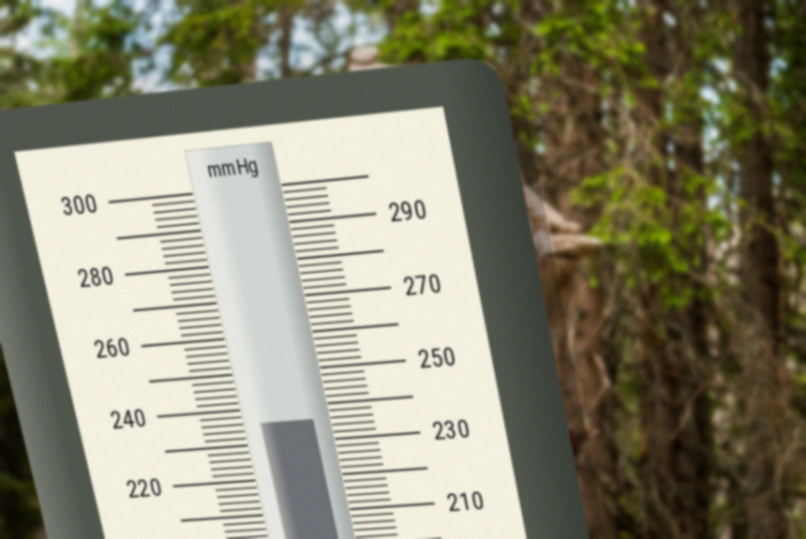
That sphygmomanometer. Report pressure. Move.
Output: 236 mmHg
